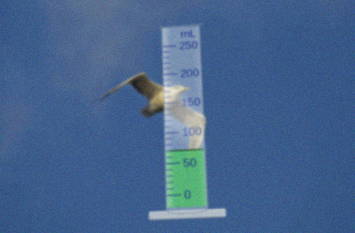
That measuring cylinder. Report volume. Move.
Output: 70 mL
